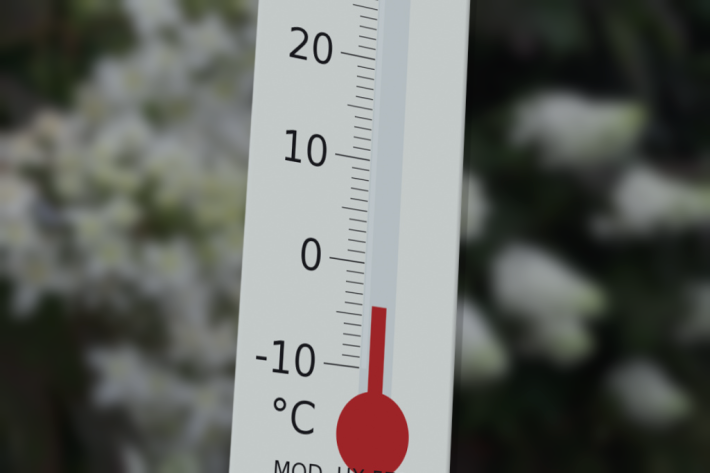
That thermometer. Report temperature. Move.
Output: -4 °C
